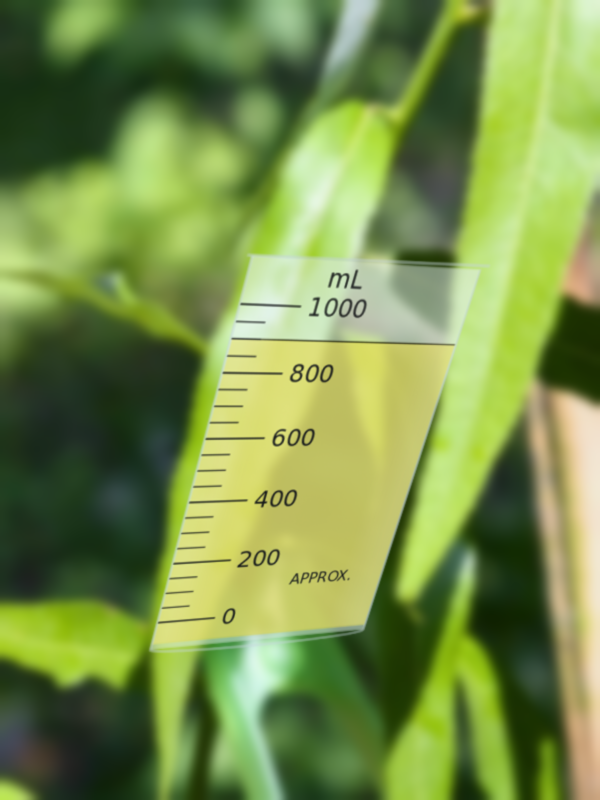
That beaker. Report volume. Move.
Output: 900 mL
